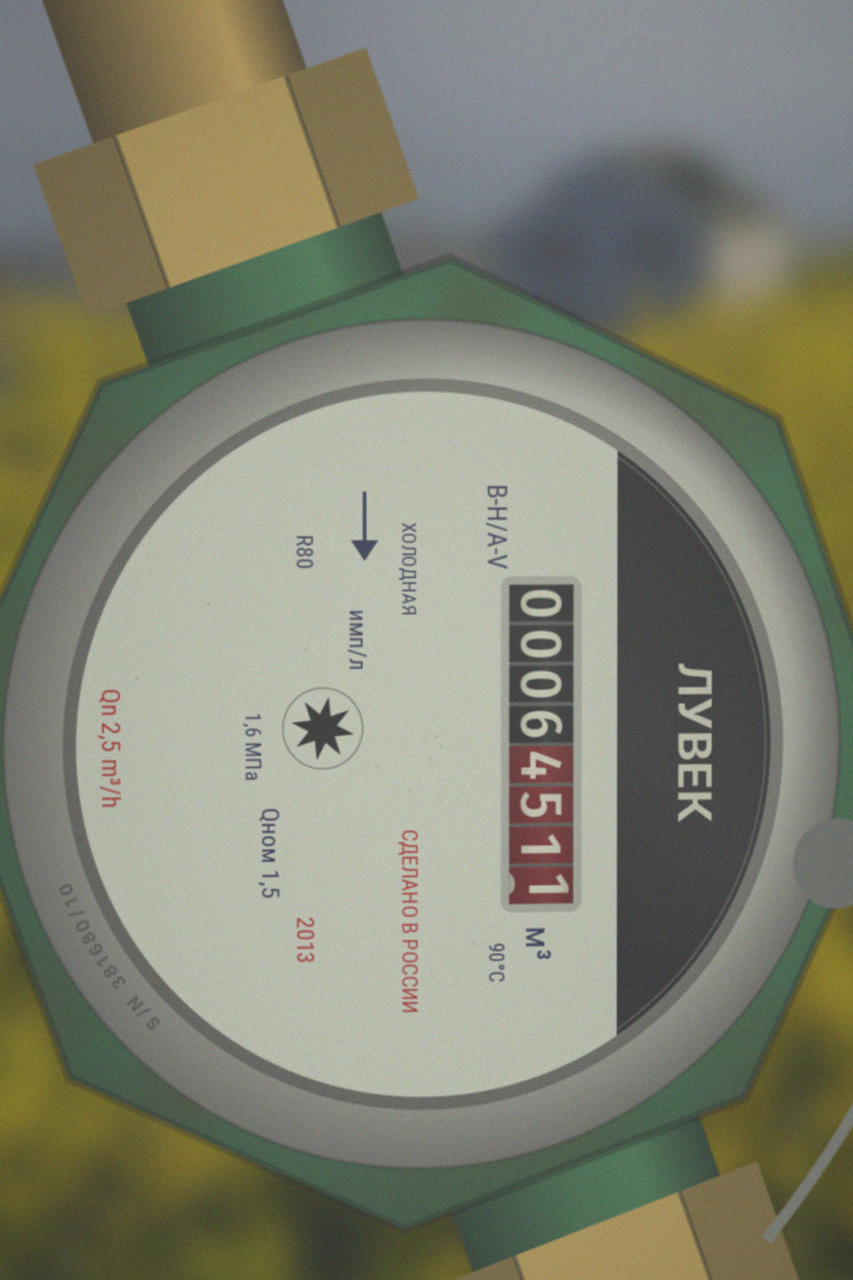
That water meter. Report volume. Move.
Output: 6.4511 m³
